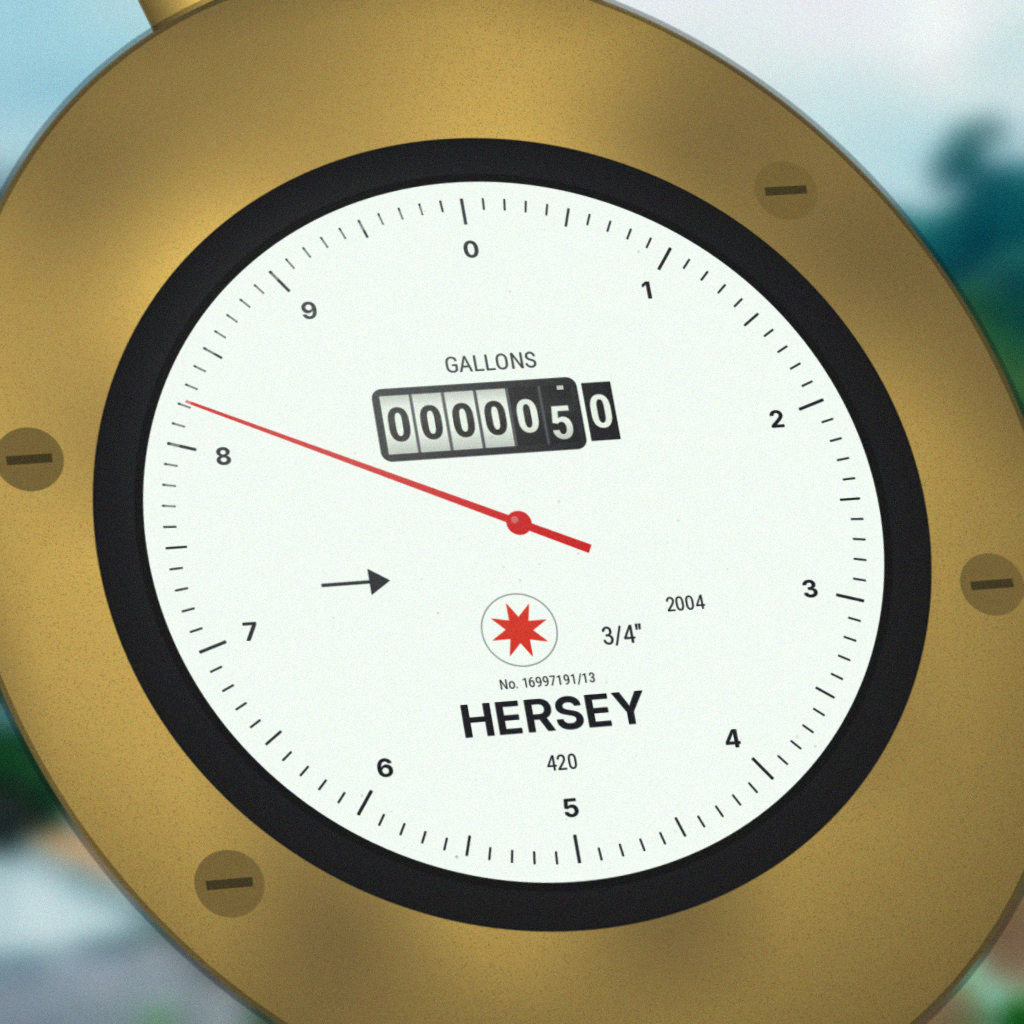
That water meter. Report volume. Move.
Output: 48.2 gal
